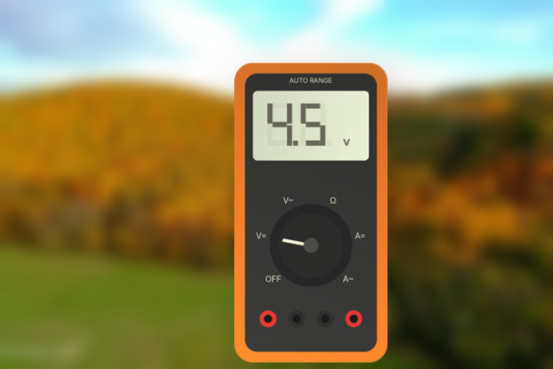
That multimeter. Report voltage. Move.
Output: 4.5 V
